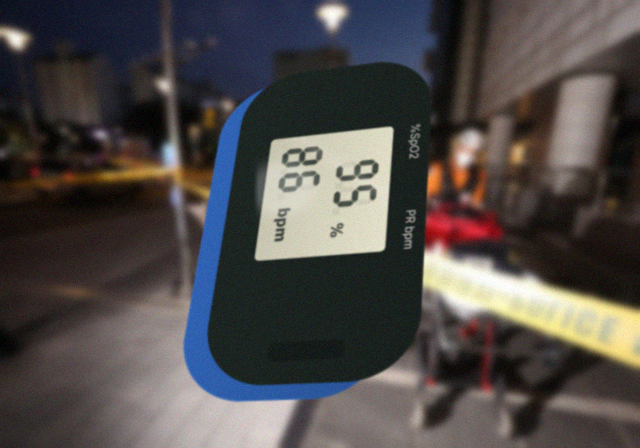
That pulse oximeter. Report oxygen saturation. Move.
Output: 95 %
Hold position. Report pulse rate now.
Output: 86 bpm
